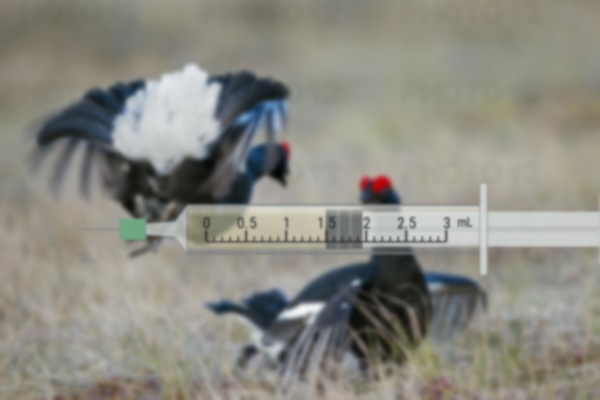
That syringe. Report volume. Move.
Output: 1.5 mL
